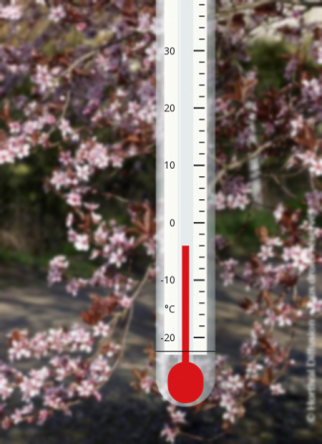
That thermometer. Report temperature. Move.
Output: -4 °C
